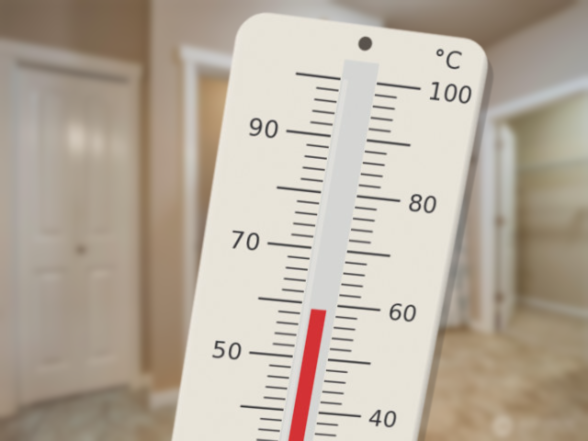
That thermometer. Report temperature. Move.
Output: 59 °C
